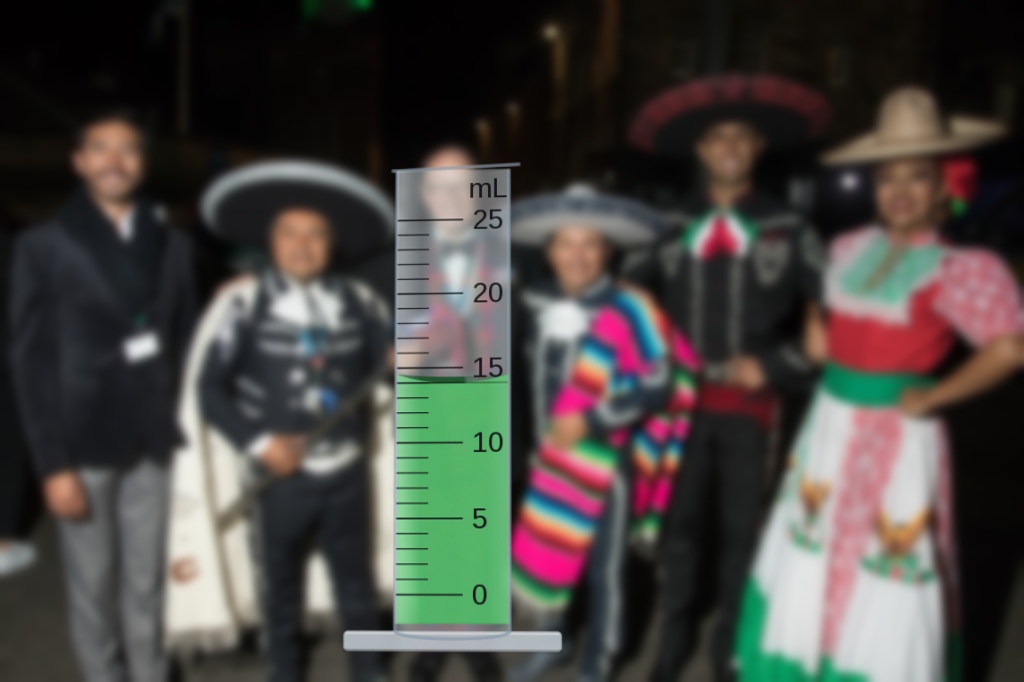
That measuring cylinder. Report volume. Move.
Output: 14 mL
